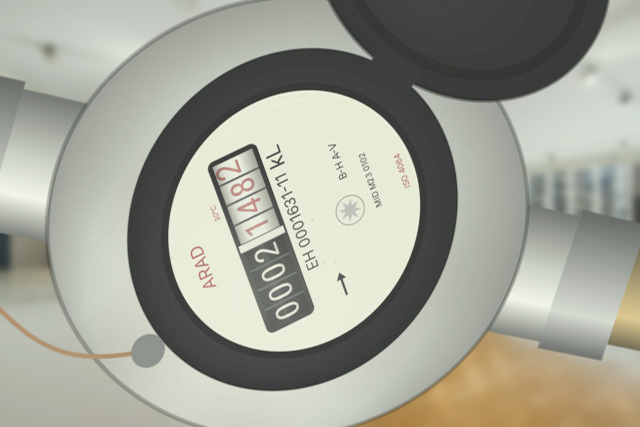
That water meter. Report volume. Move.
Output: 2.1482 kL
